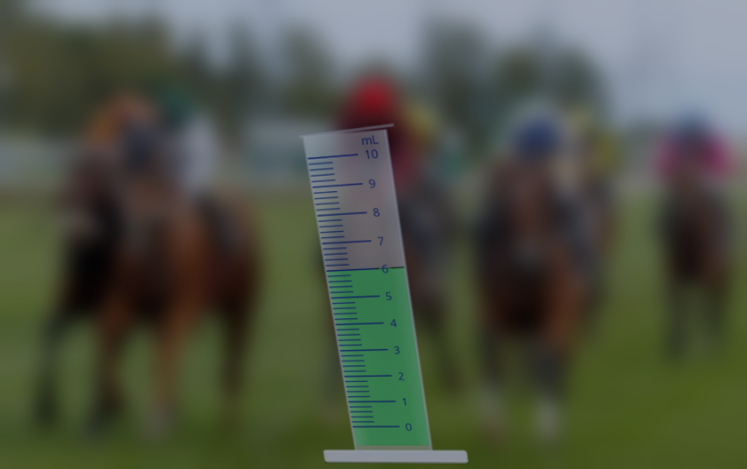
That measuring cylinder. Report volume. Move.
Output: 6 mL
